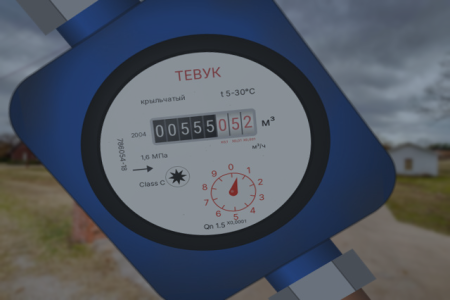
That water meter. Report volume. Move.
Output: 555.0520 m³
